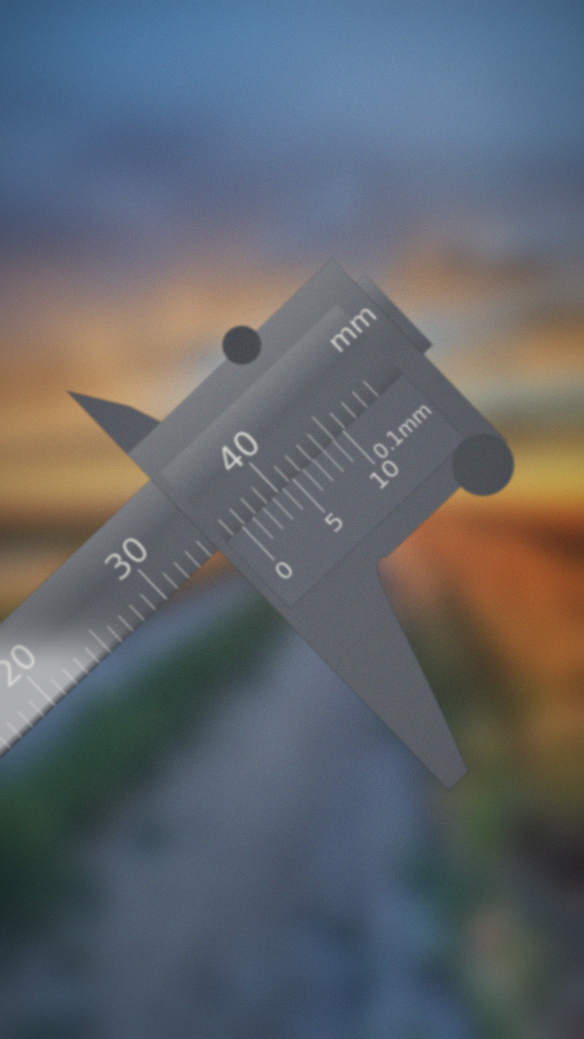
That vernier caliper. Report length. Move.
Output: 36.8 mm
